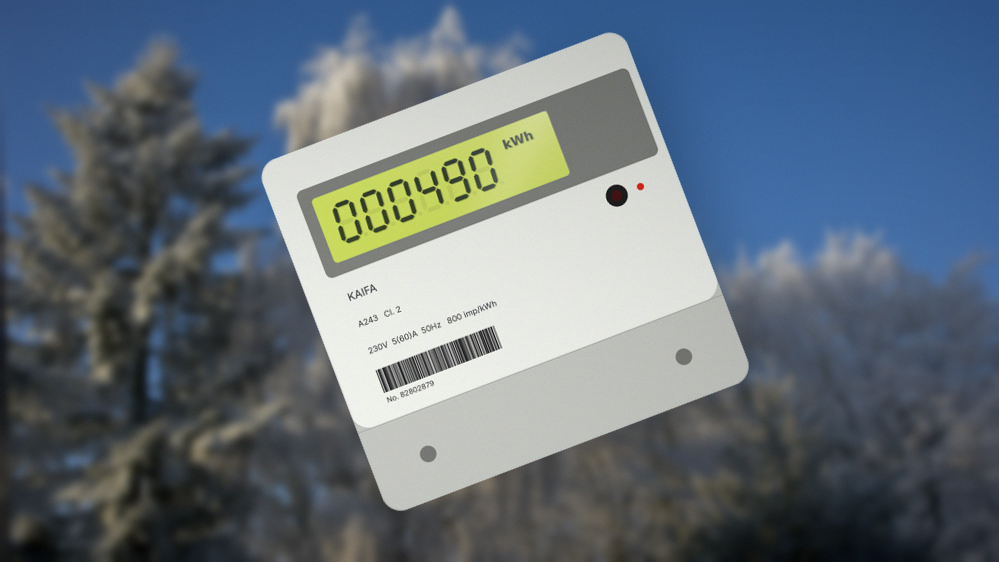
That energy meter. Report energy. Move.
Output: 490 kWh
